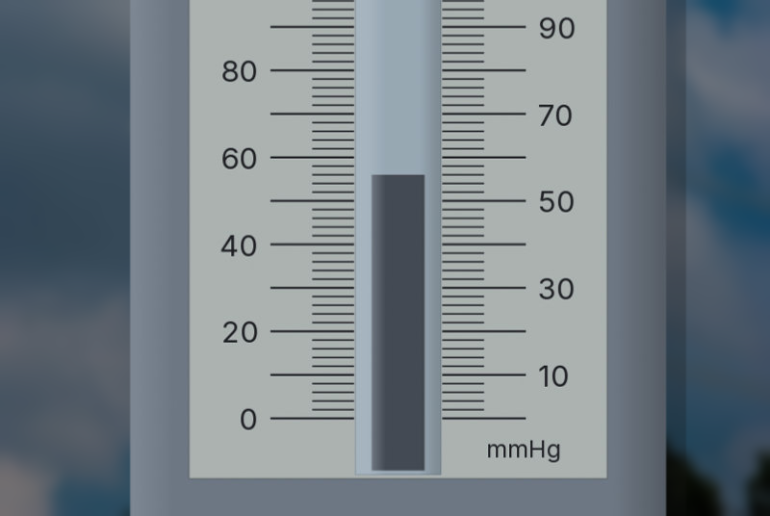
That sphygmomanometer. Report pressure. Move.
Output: 56 mmHg
